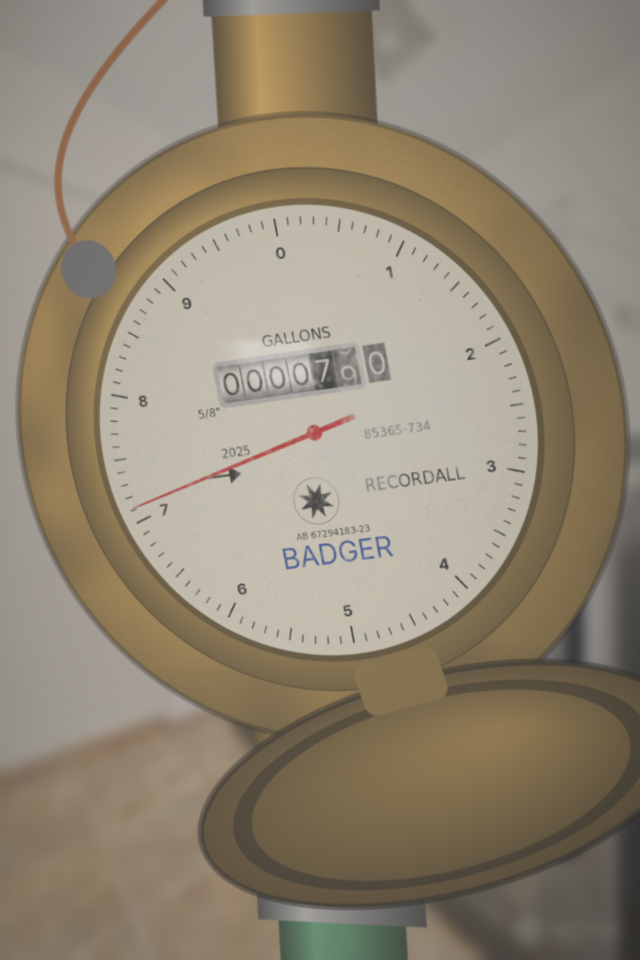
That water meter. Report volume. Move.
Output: 787.1 gal
